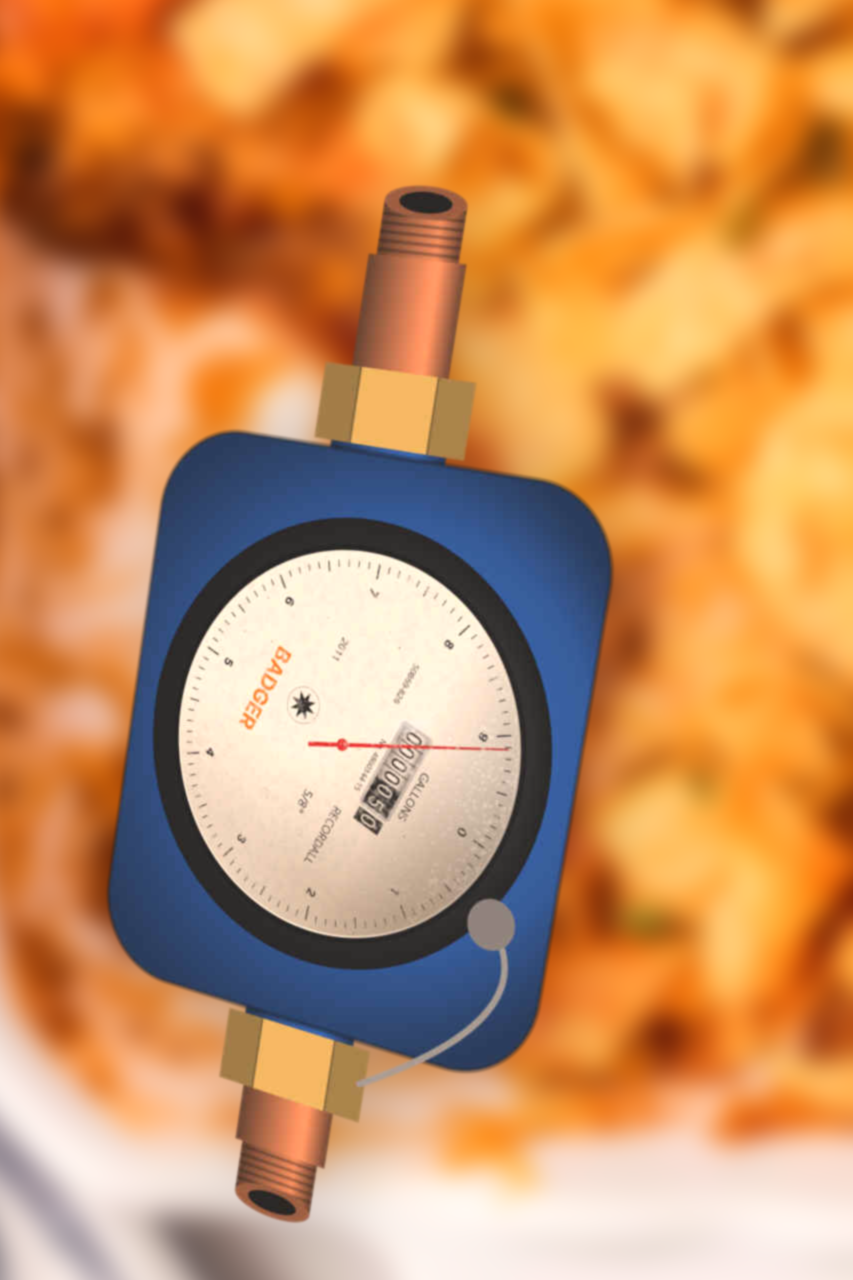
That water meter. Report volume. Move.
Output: 49.1 gal
